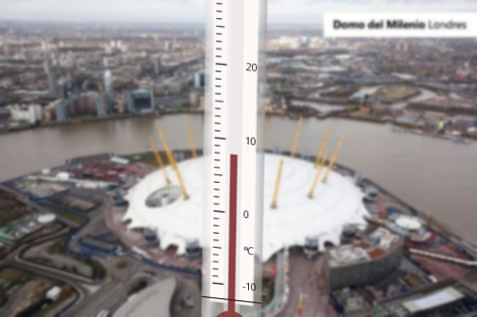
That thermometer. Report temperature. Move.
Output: 8 °C
